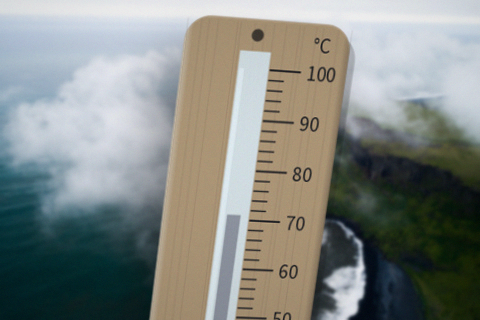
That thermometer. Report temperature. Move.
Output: 71 °C
